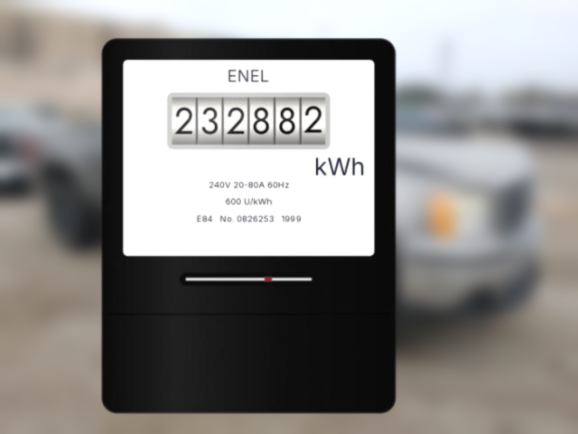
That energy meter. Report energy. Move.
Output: 232882 kWh
